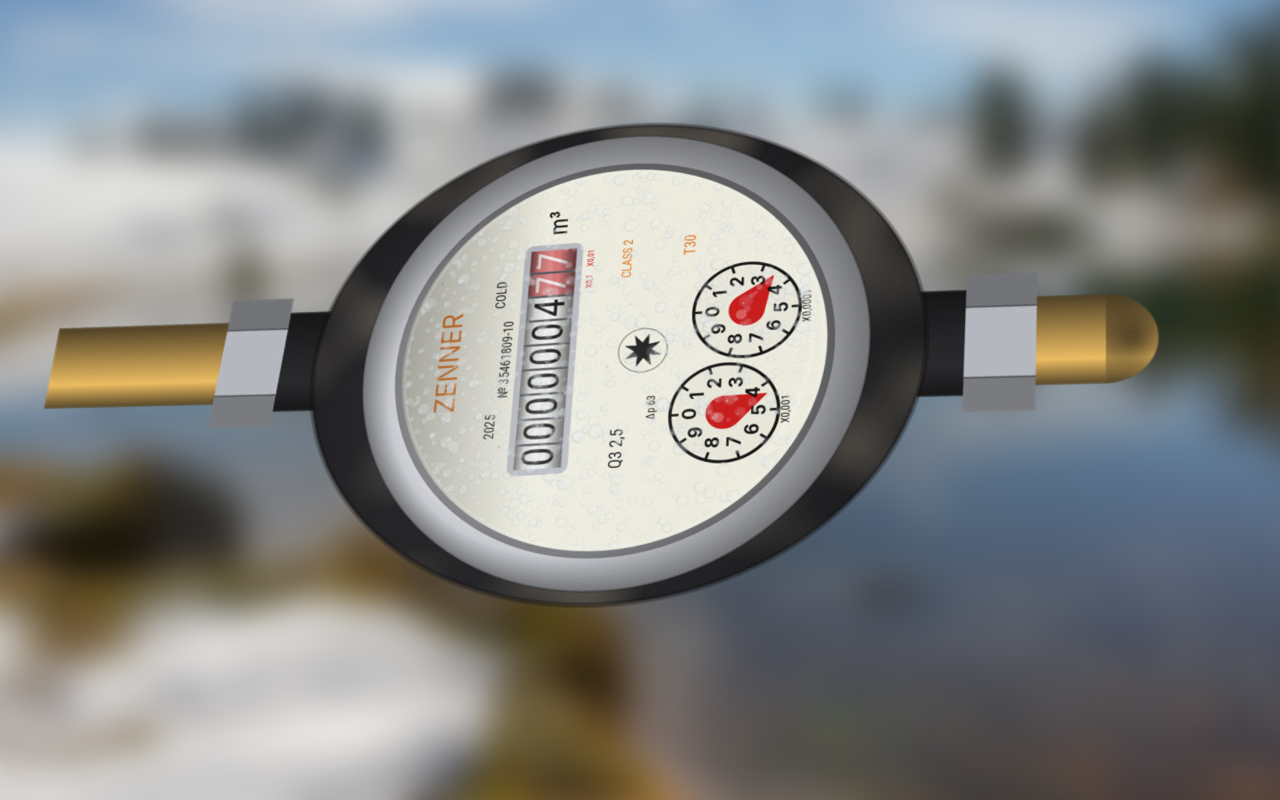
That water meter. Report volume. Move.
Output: 4.7743 m³
